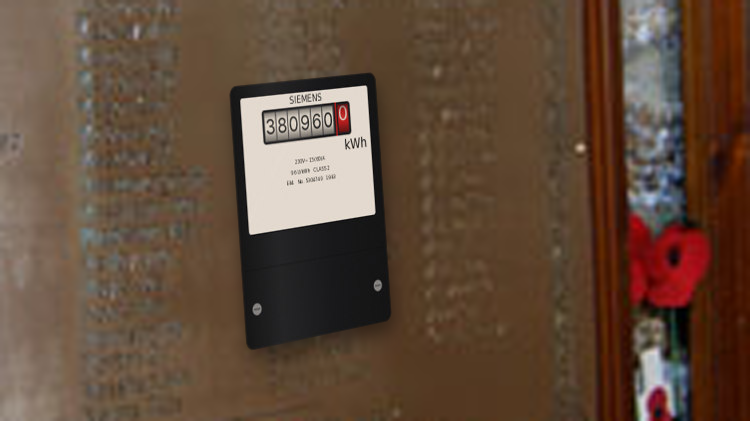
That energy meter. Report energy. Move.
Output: 380960.0 kWh
